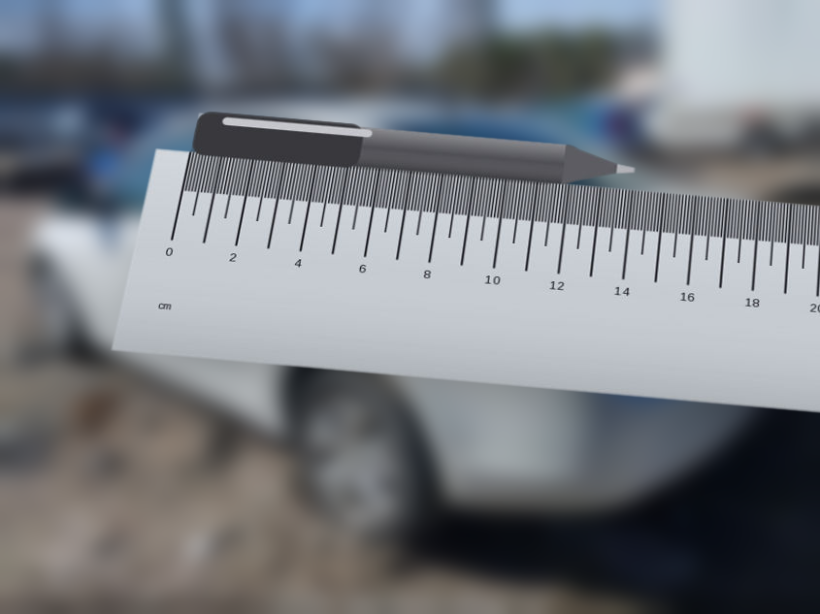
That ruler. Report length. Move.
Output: 14 cm
